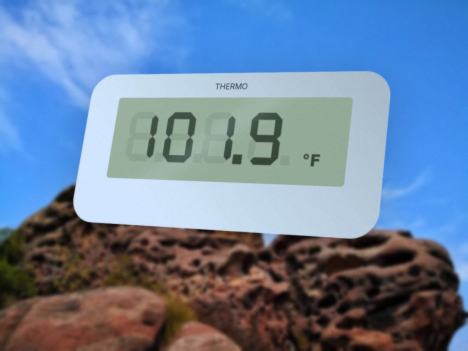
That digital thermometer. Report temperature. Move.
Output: 101.9 °F
